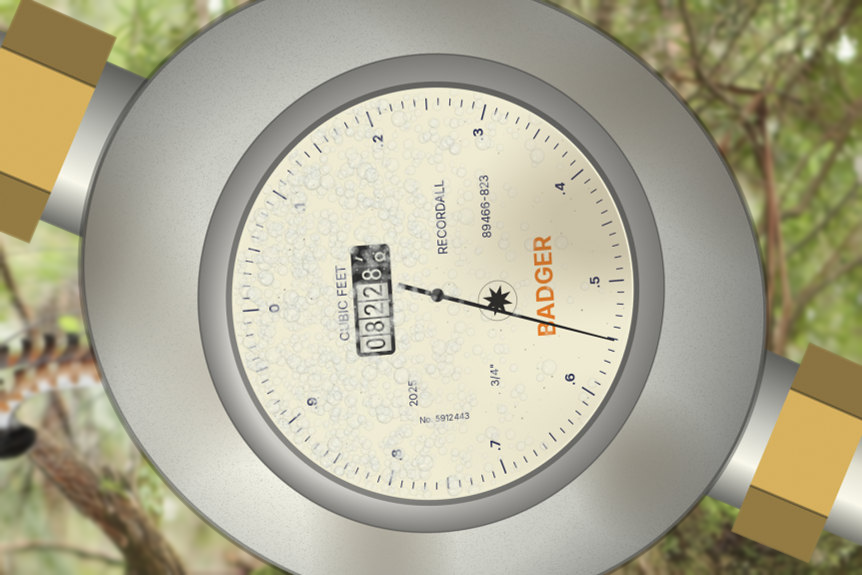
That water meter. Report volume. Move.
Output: 82287.55 ft³
